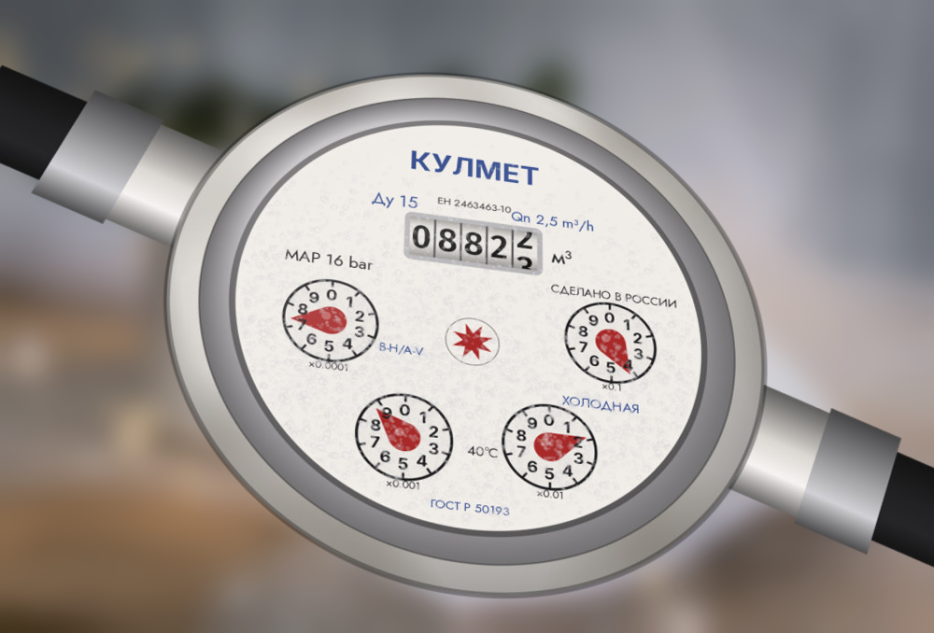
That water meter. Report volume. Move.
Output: 8822.4187 m³
